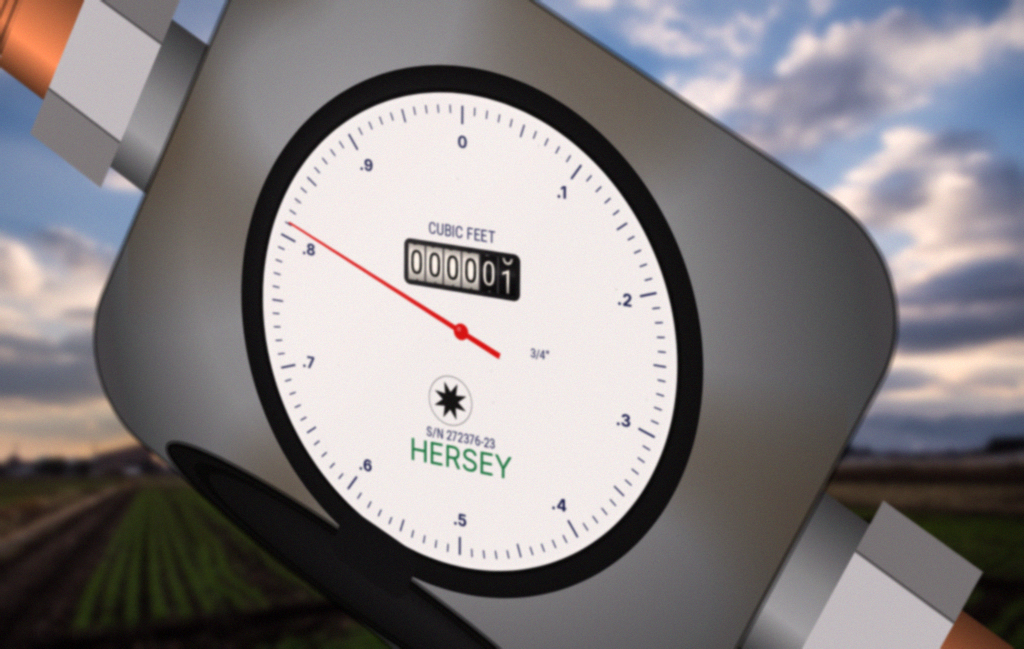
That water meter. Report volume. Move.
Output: 0.81 ft³
